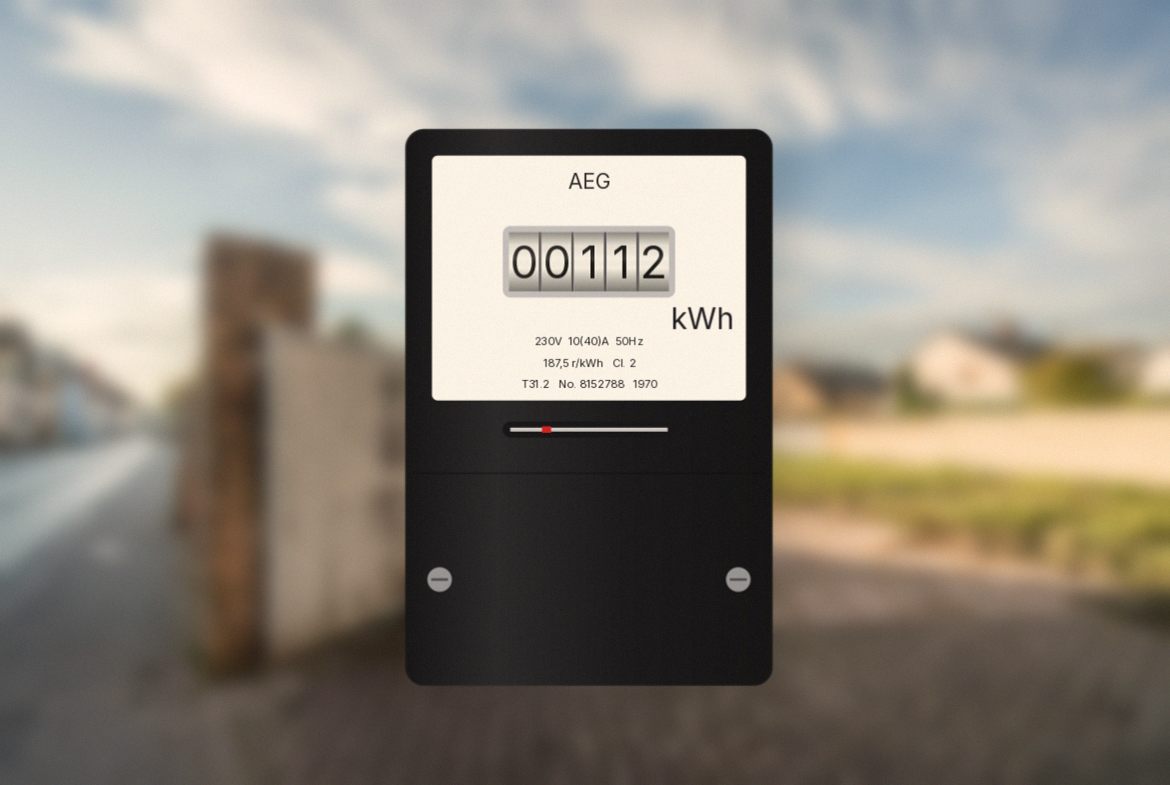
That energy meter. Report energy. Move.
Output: 112 kWh
